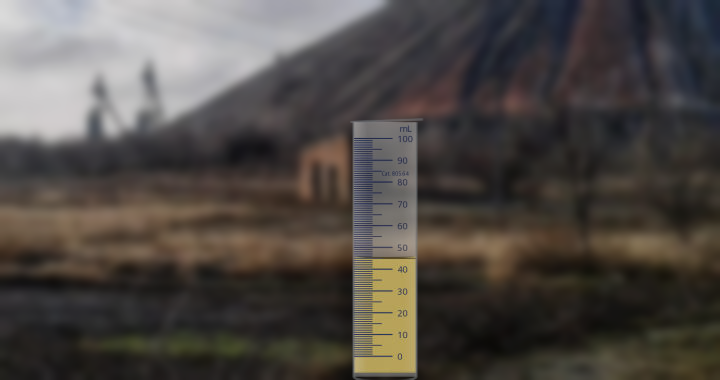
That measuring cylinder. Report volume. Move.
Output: 45 mL
